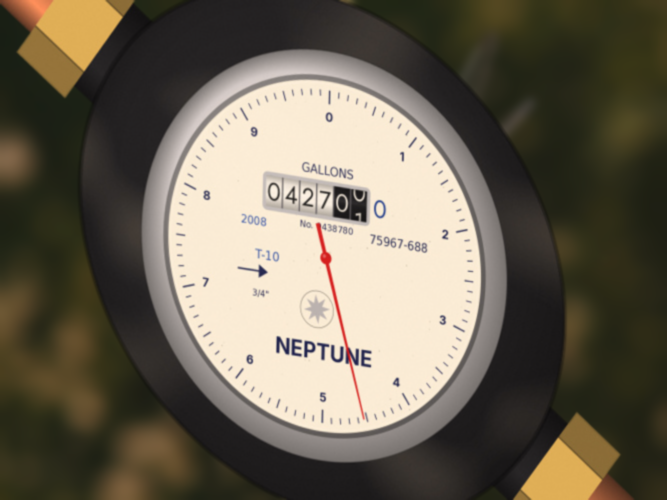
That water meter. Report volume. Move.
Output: 427004.5 gal
